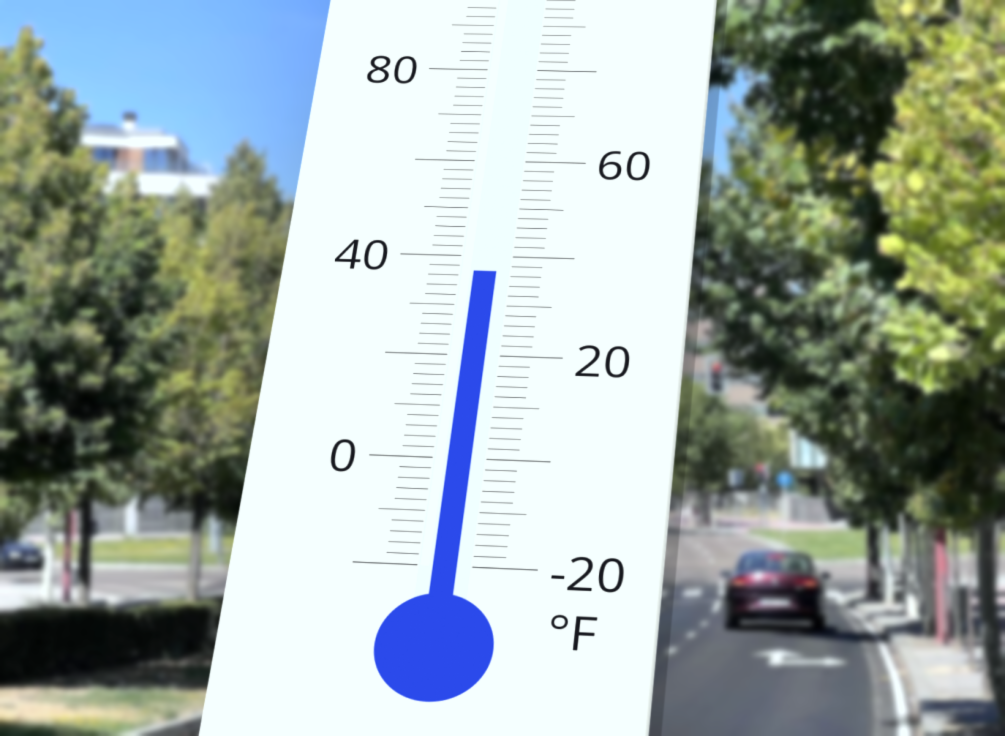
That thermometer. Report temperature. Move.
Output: 37 °F
